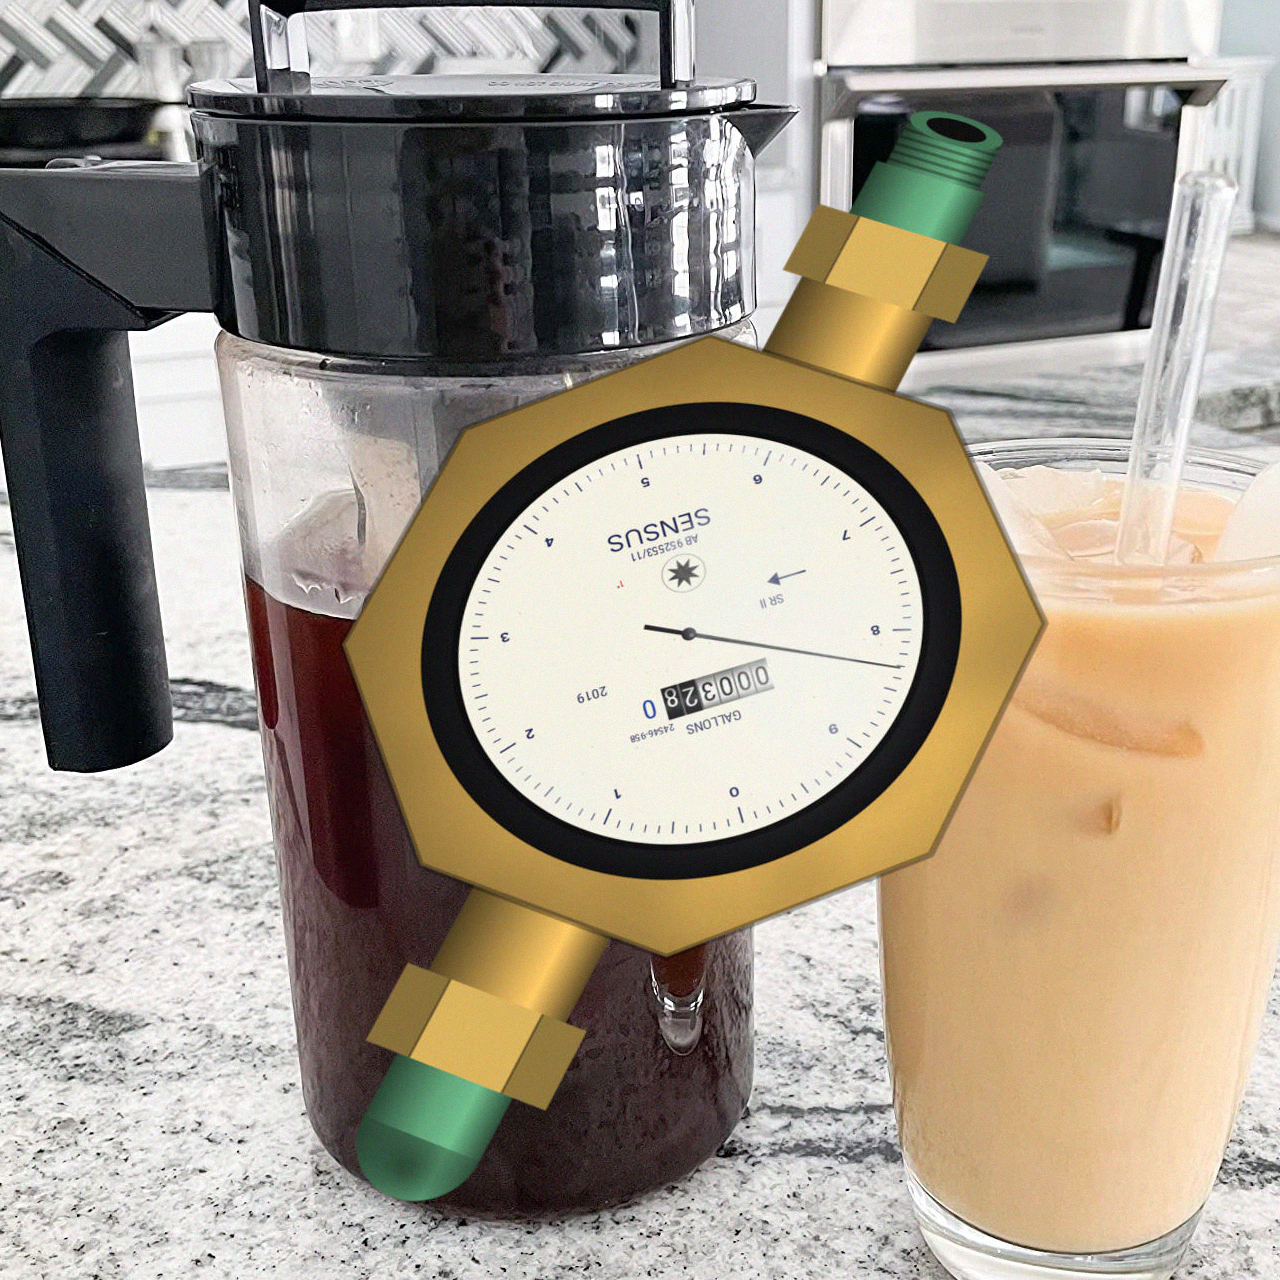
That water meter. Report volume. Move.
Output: 3278.3 gal
